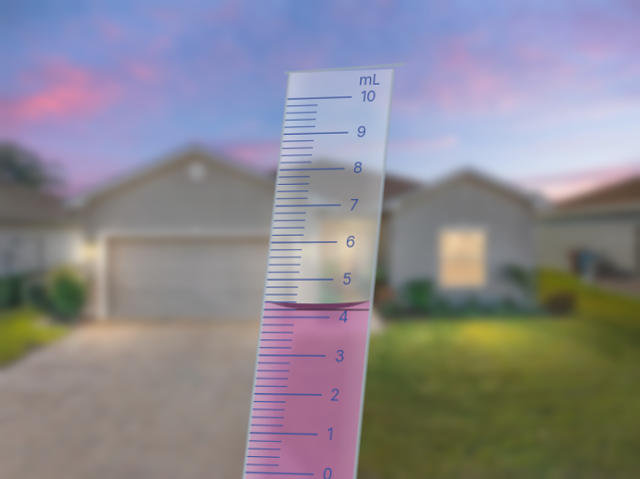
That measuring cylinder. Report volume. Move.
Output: 4.2 mL
